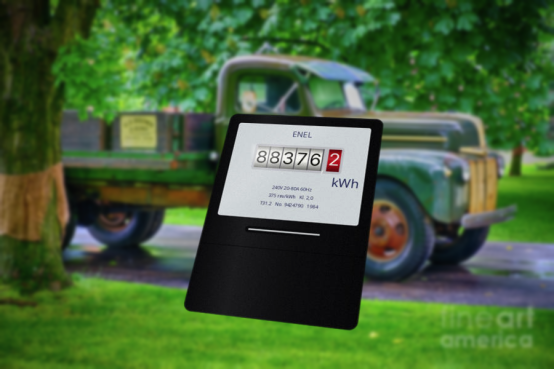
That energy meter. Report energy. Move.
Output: 88376.2 kWh
